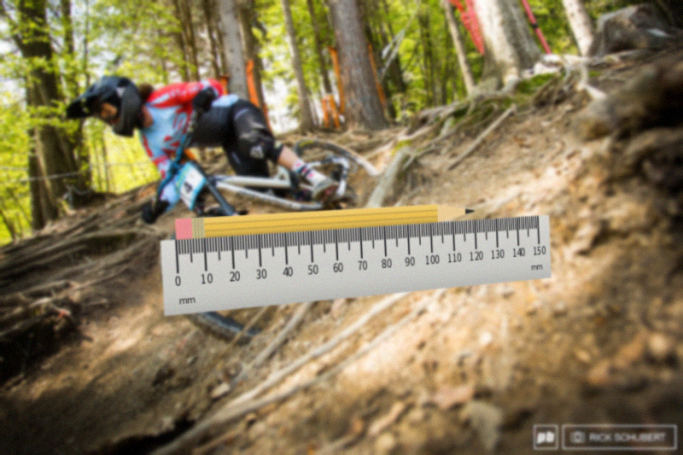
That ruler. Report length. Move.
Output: 120 mm
